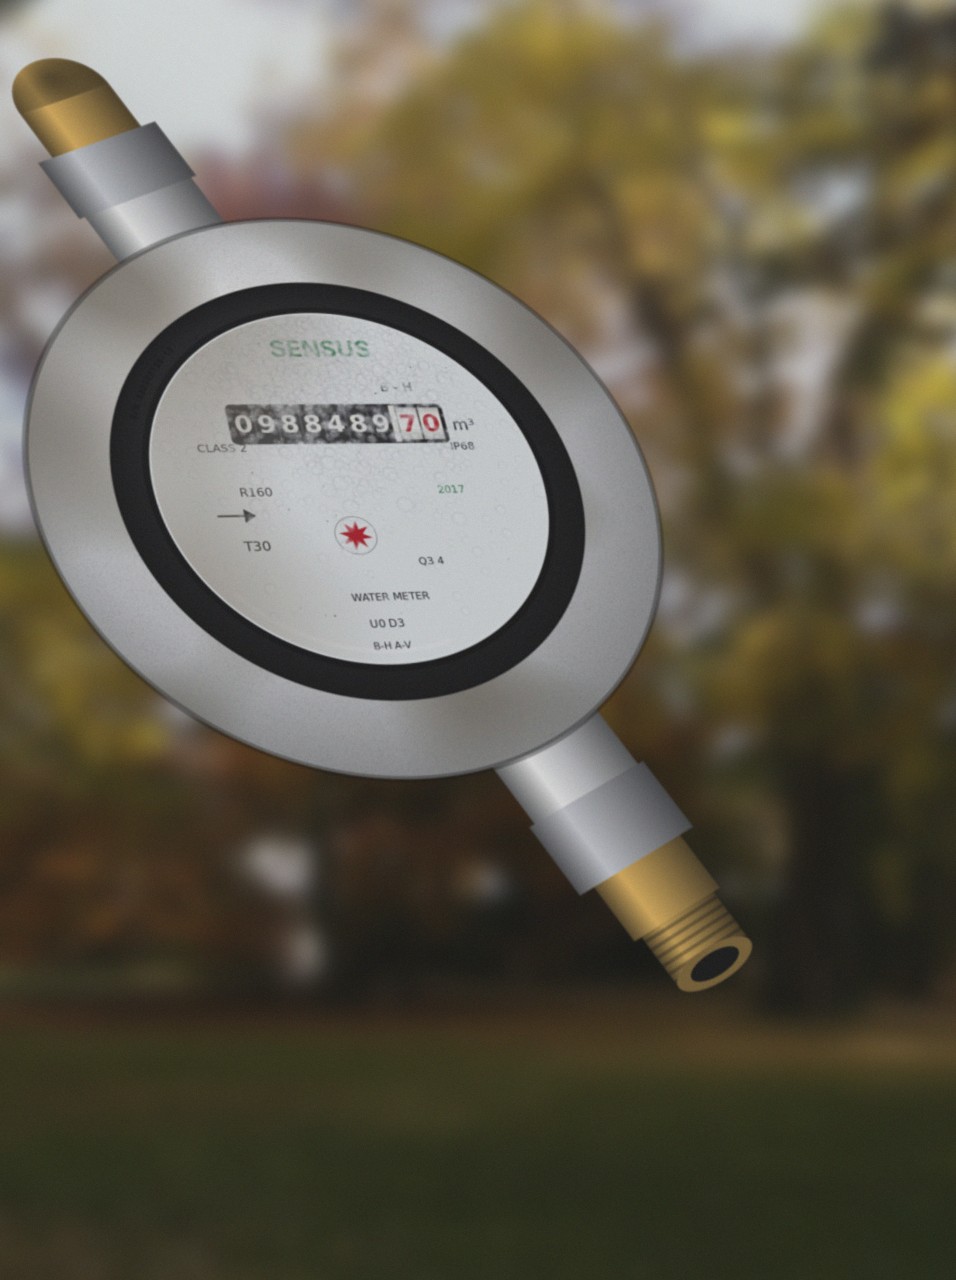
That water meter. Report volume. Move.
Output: 988489.70 m³
